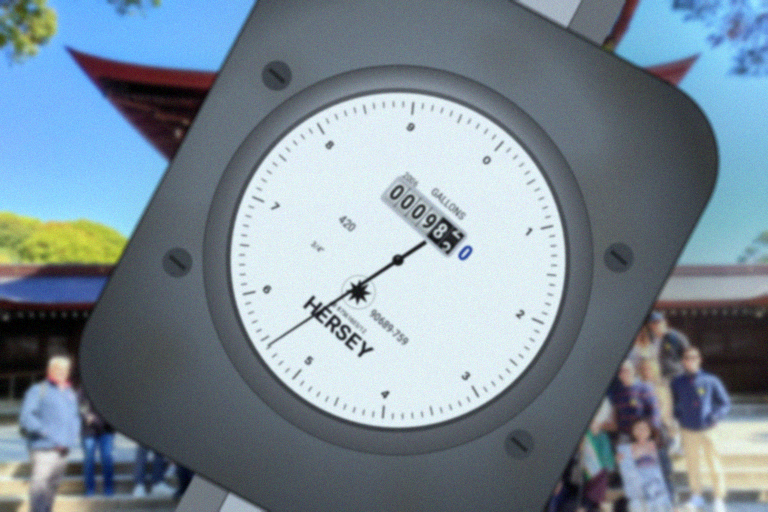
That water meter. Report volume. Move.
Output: 9825.4 gal
